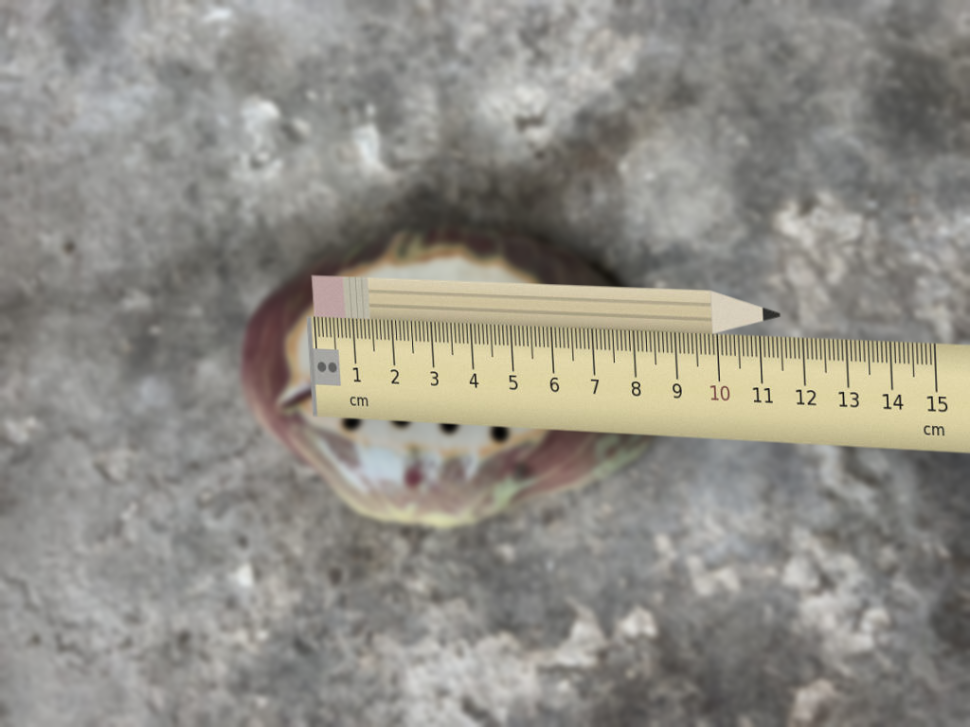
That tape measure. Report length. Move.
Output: 11.5 cm
